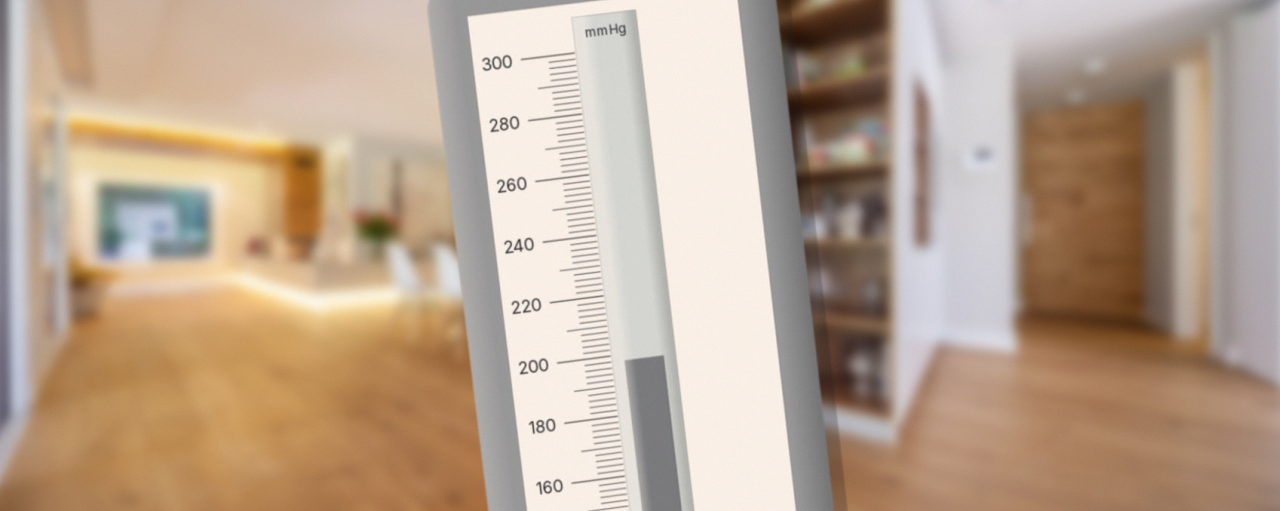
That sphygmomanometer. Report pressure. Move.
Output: 198 mmHg
